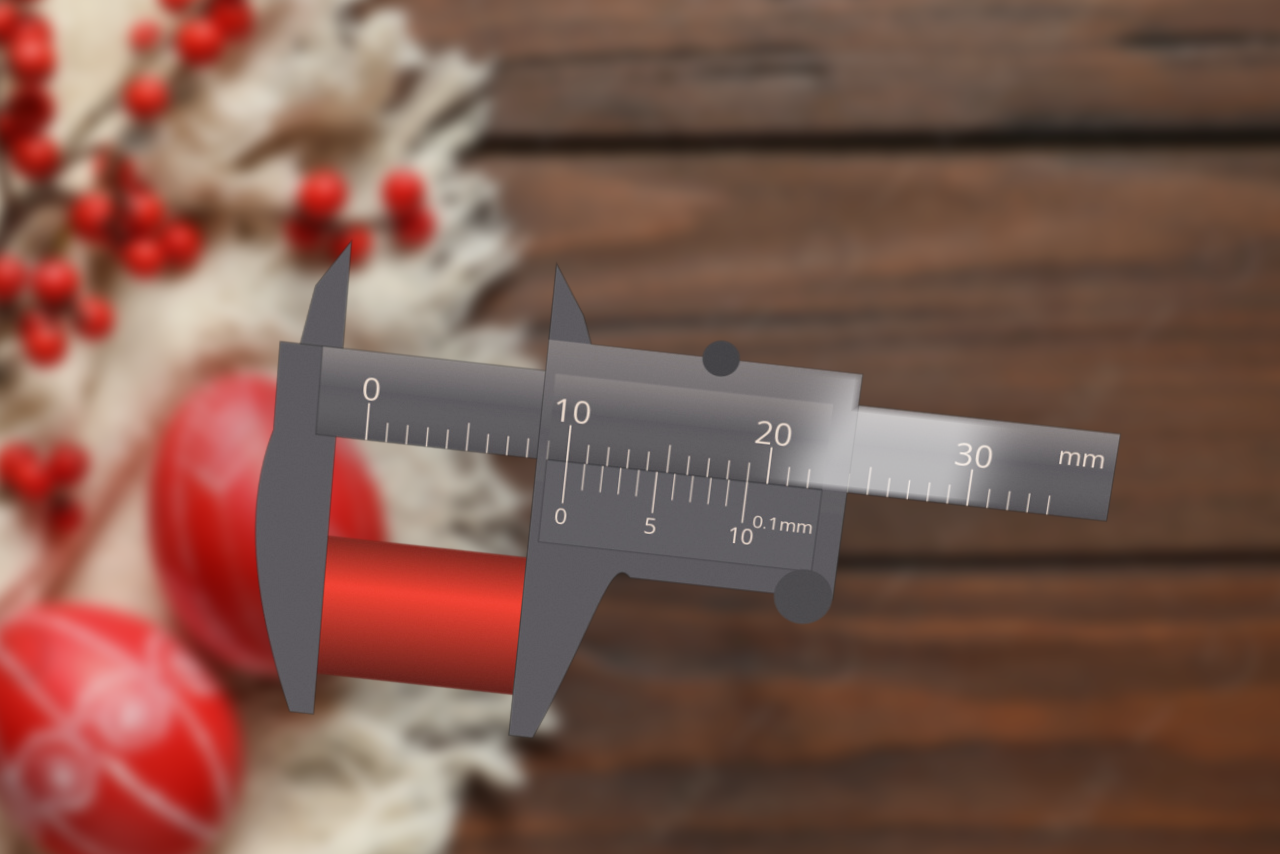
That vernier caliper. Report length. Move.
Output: 10.0 mm
